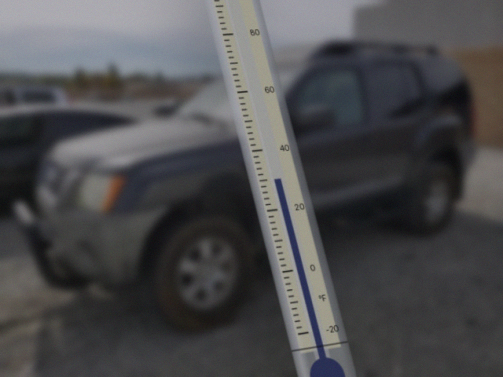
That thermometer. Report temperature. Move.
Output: 30 °F
